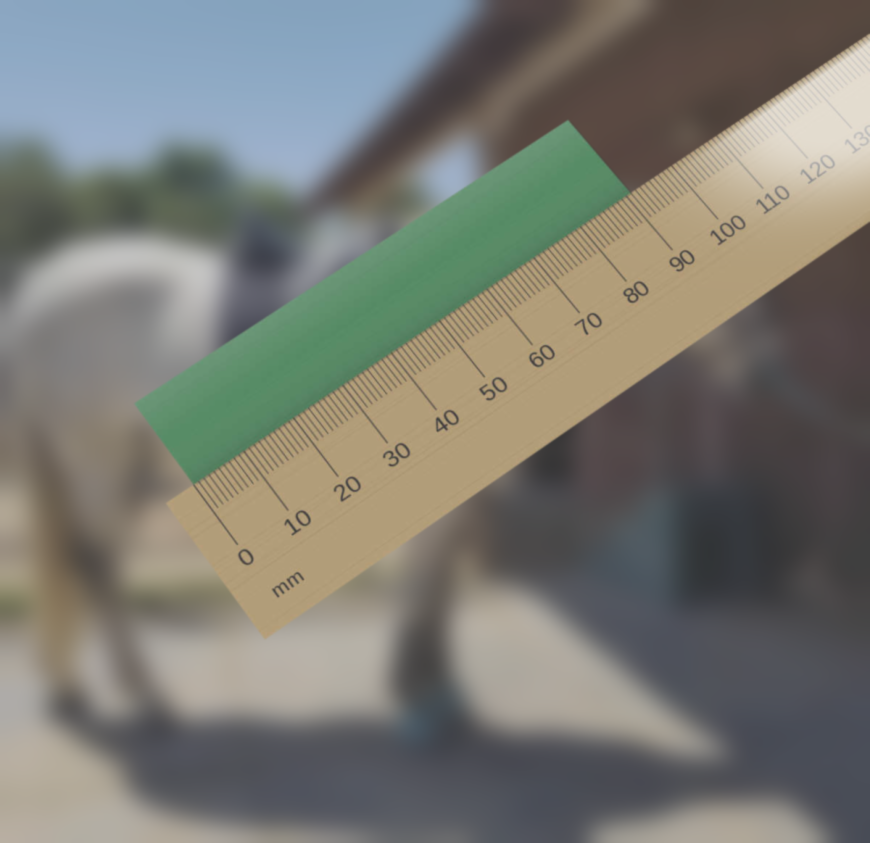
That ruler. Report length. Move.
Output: 91 mm
